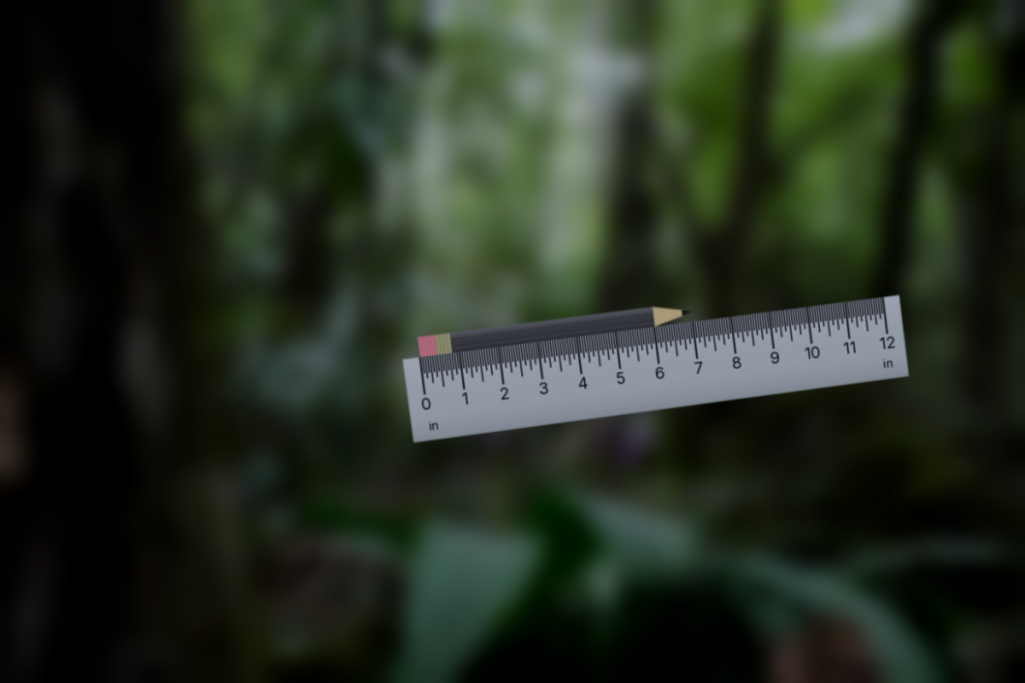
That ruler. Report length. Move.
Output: 7 in
